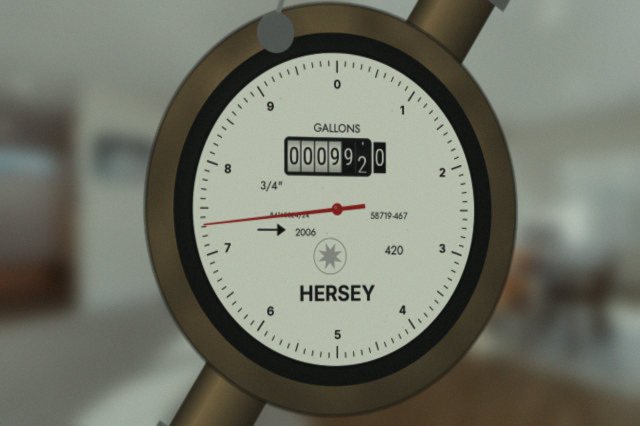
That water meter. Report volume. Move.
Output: 9917.3 gal
